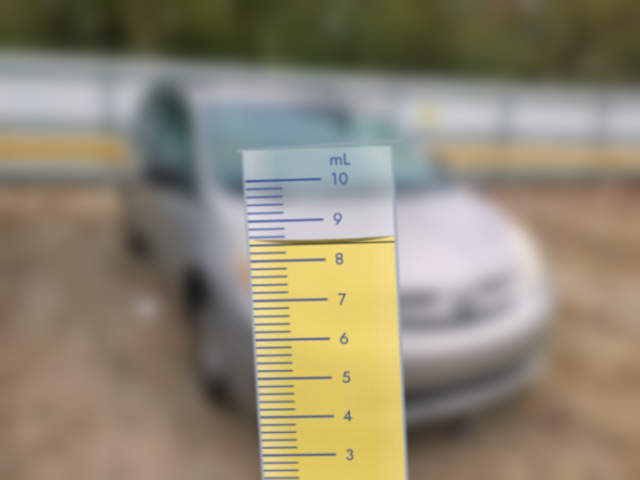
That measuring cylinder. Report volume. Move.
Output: 8.4 mL
